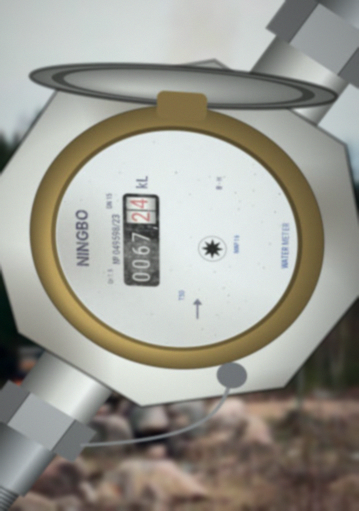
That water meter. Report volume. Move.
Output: 67.24 kL
